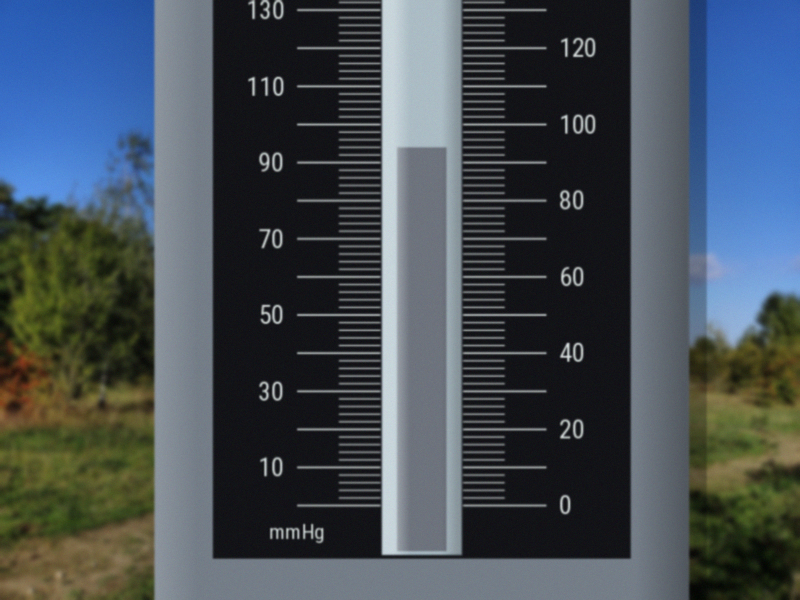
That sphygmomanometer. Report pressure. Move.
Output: 94 mmHg
